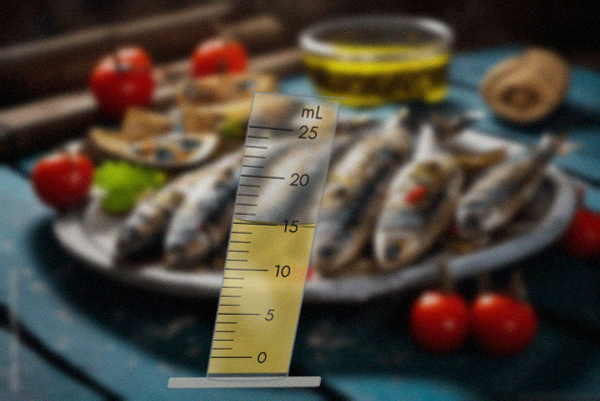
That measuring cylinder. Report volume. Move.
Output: 15 mL
